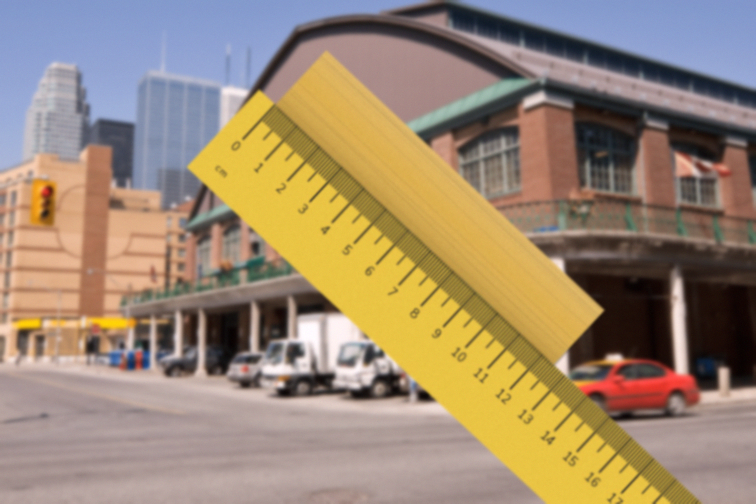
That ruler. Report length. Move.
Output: 12.5 cm
